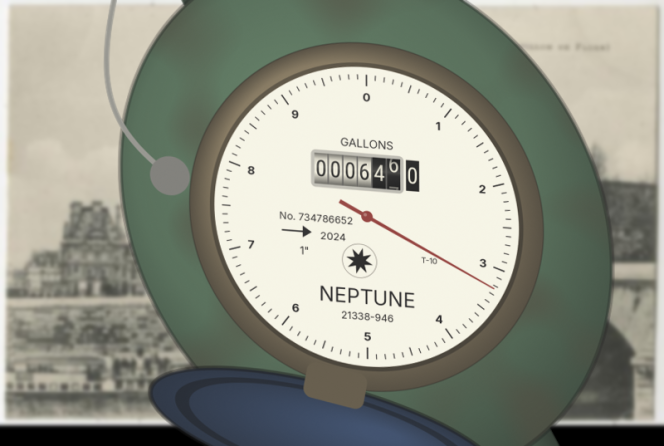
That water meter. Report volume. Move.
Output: 6463.2 gal
